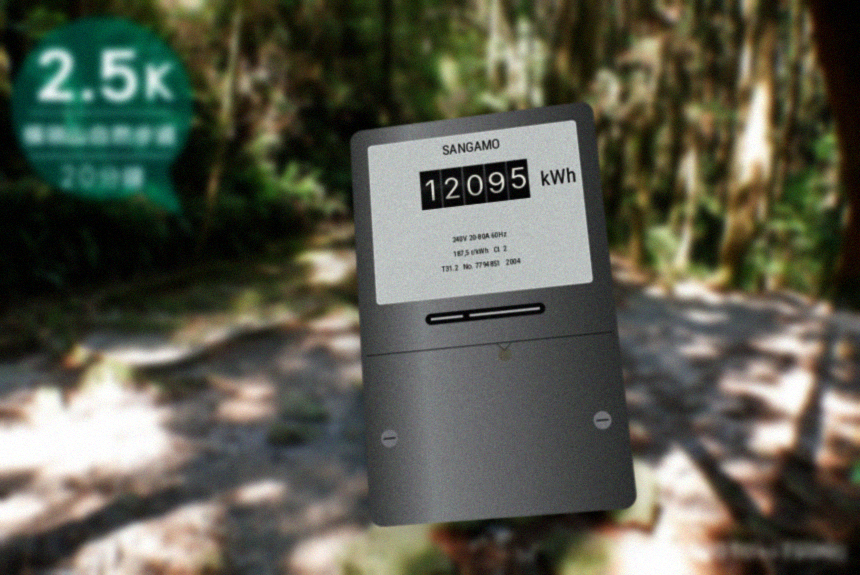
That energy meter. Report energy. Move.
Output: 12095 kWh
